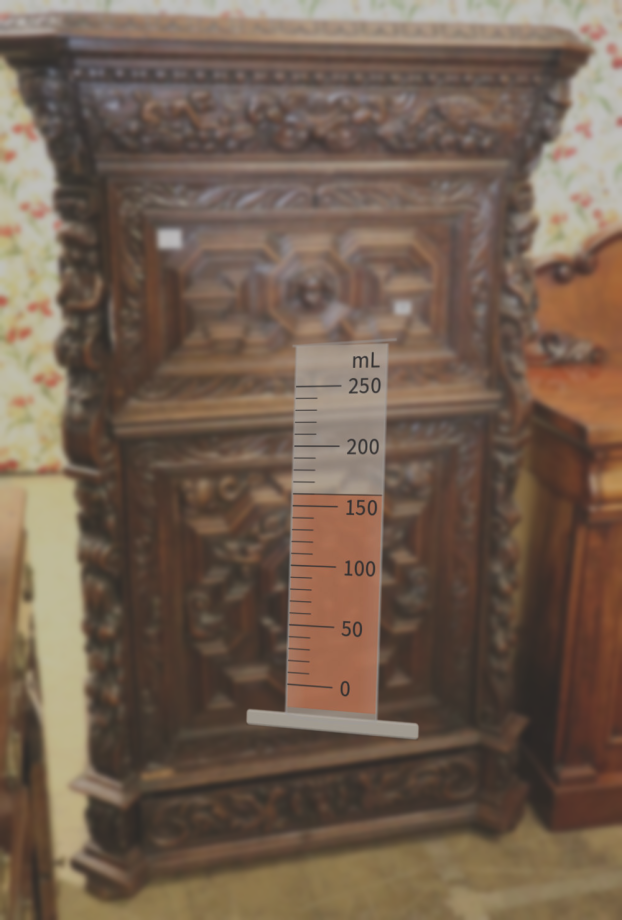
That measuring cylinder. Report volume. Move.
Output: 160 mL
